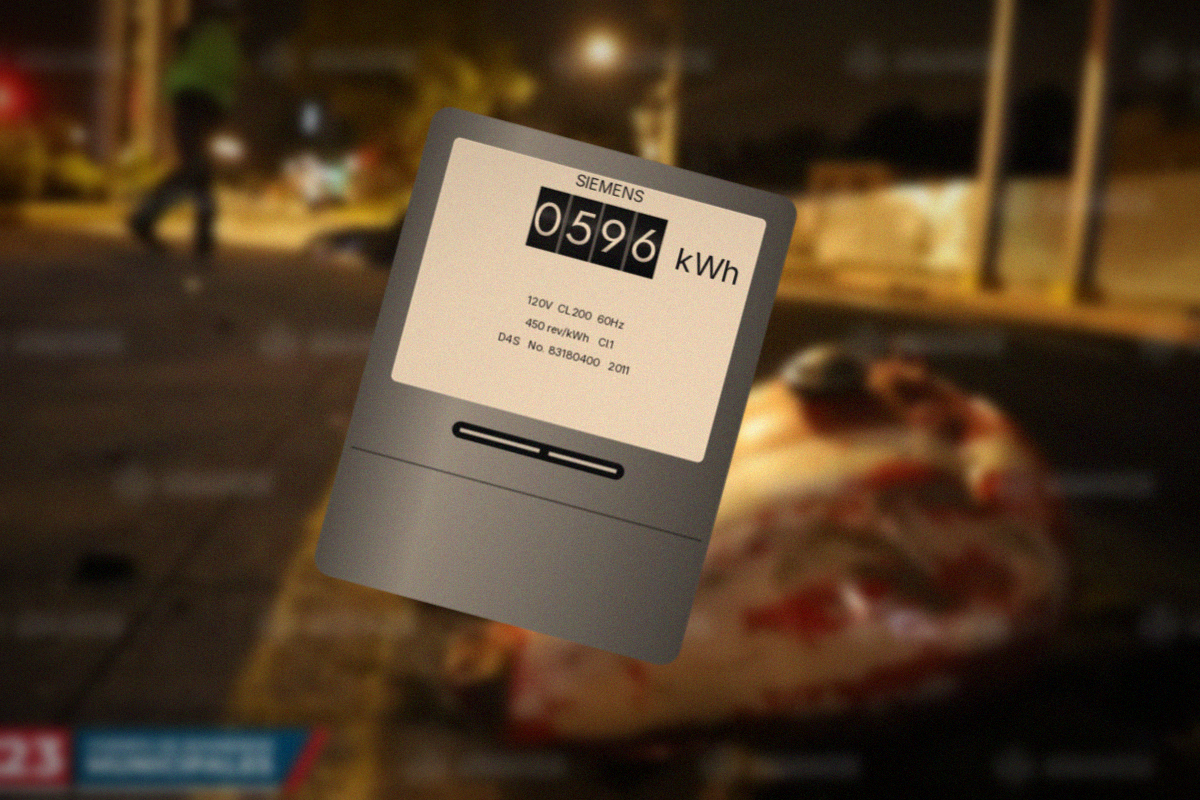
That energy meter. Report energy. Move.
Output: 596 kWh
